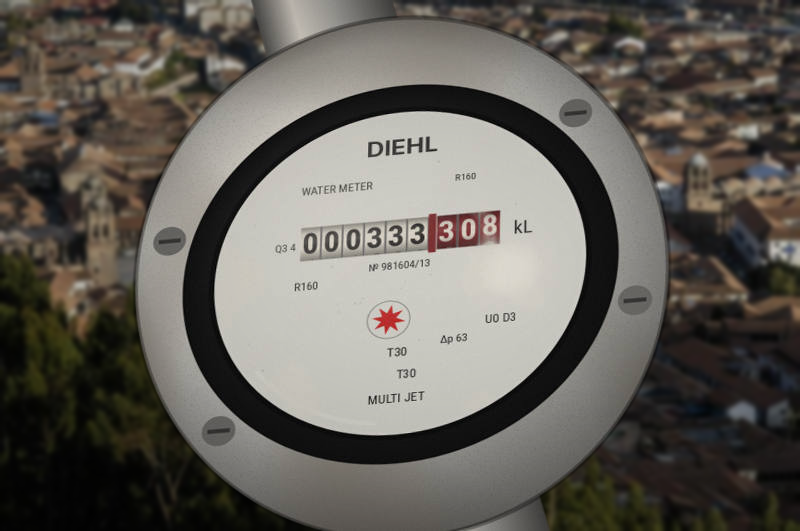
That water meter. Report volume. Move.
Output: 333.308 kL
